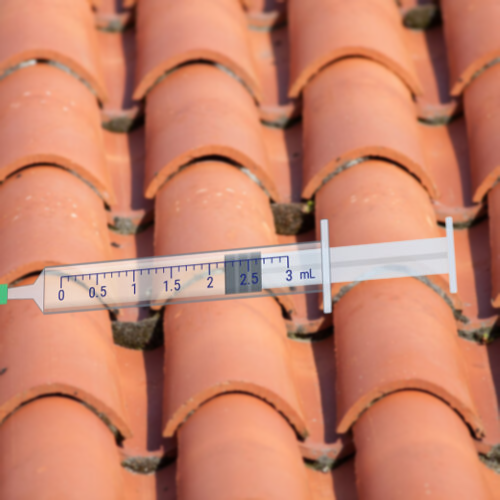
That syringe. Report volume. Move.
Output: 2.2 mL
